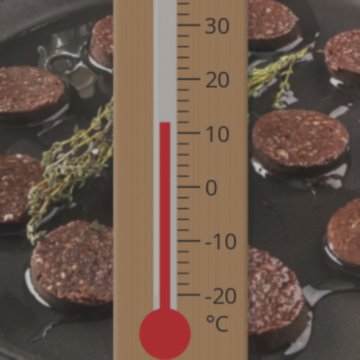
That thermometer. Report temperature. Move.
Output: 12 °C
